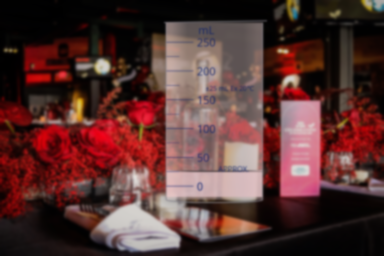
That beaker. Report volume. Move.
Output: 25 mL
